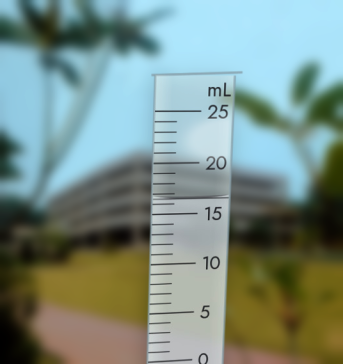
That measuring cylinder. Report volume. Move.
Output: 16.5 mL
